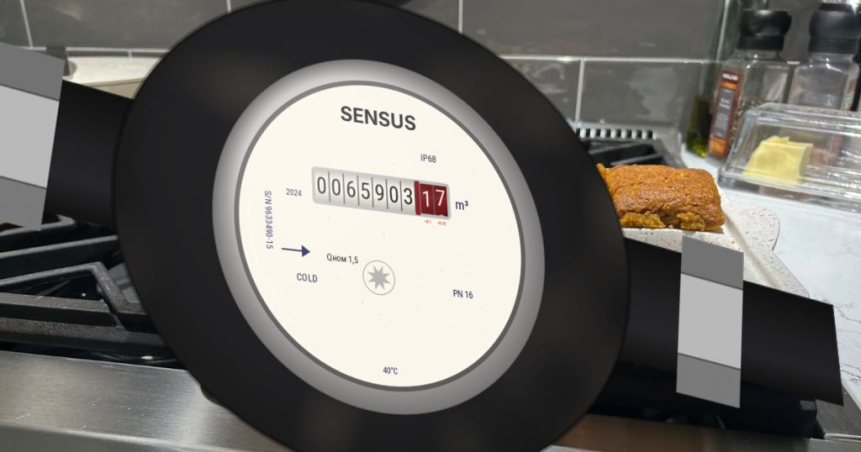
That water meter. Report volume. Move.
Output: 65903.17 m³
